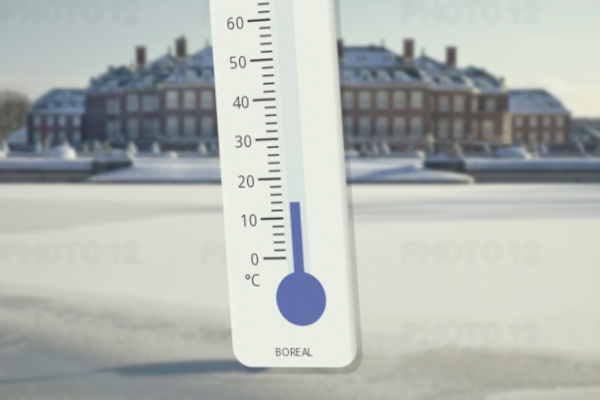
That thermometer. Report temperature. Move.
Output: 14 °C
